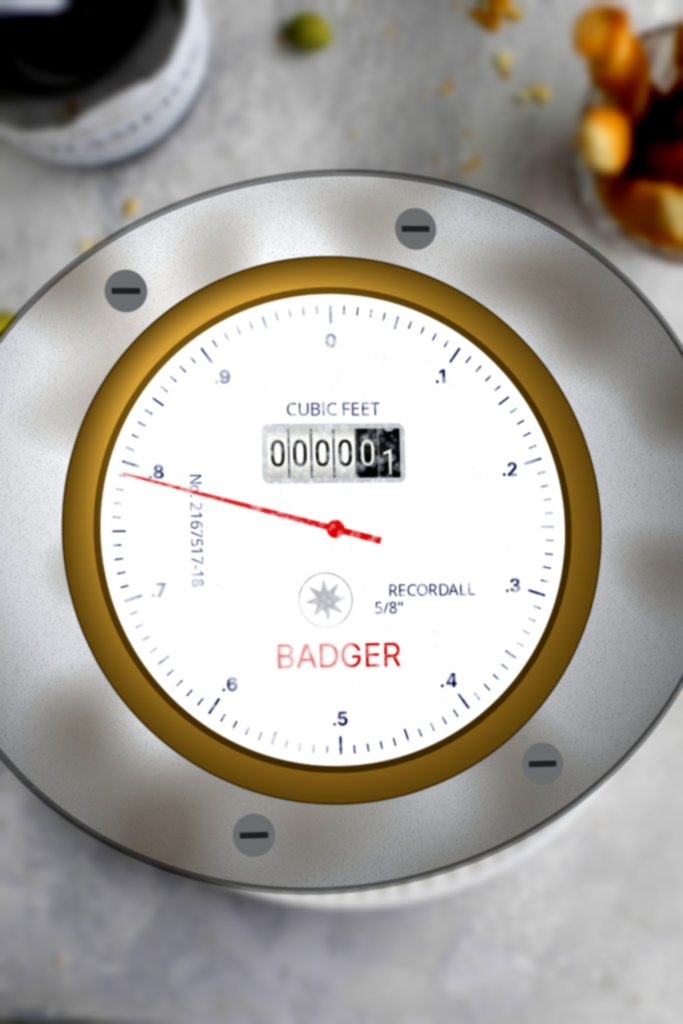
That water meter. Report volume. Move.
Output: 0.79 ft³
